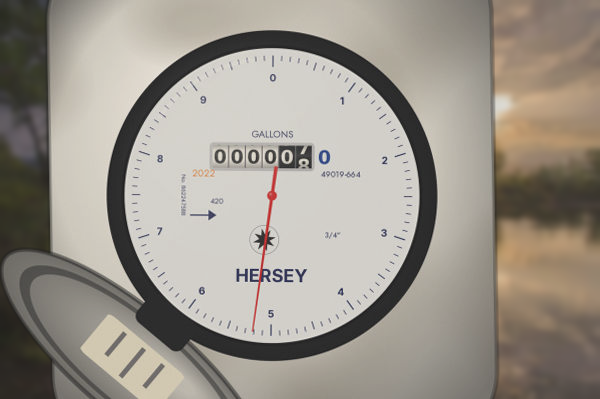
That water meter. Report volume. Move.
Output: 75.2 gal
